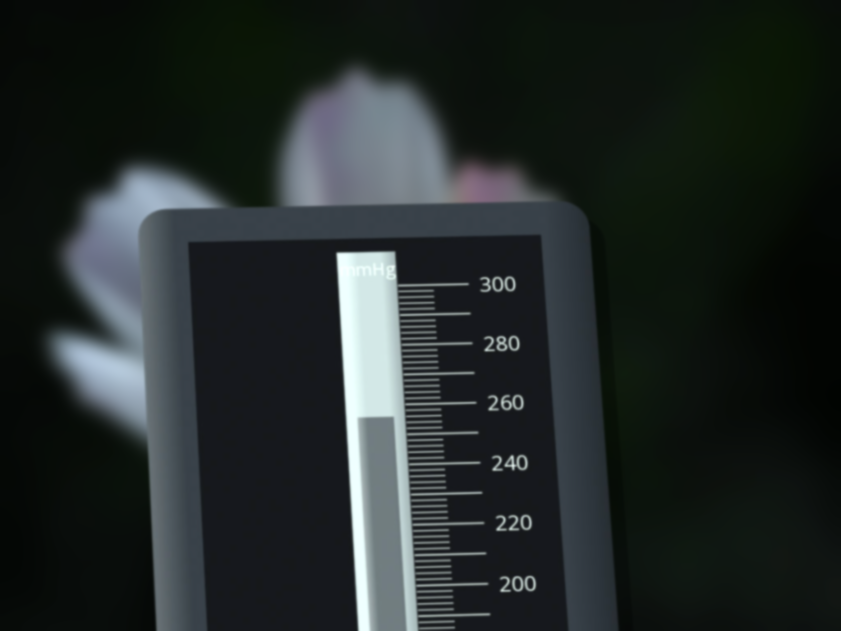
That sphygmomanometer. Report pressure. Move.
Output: 256 mmHg
